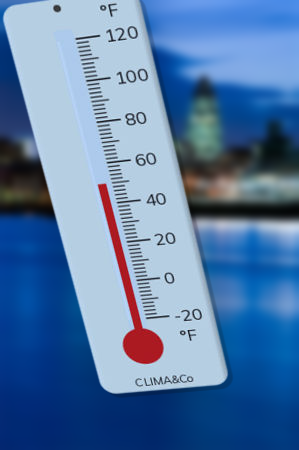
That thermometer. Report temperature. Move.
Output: 50 °F
